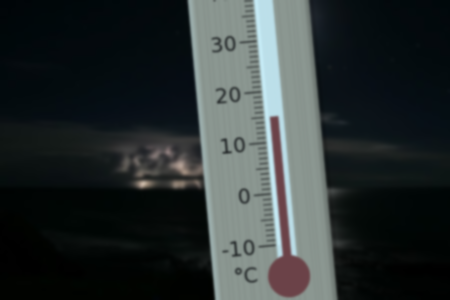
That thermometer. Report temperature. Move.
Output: 15 °C
